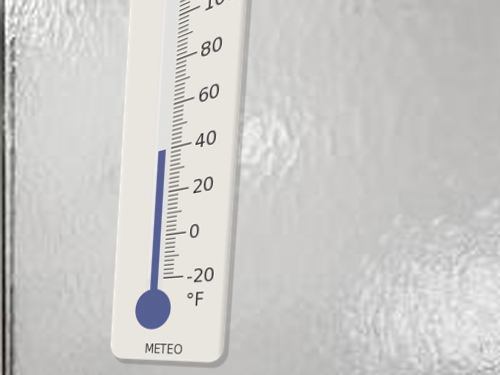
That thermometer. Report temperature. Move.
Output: 40 °F
